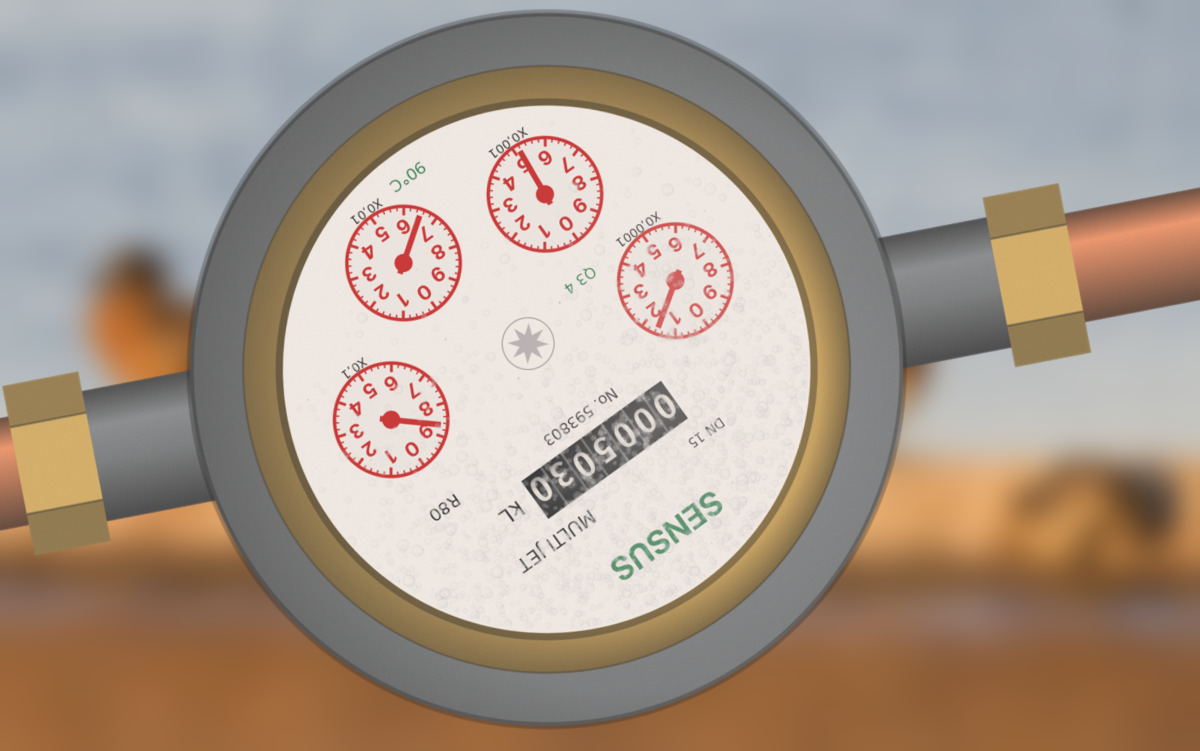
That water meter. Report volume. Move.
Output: 5029.8651 kL
